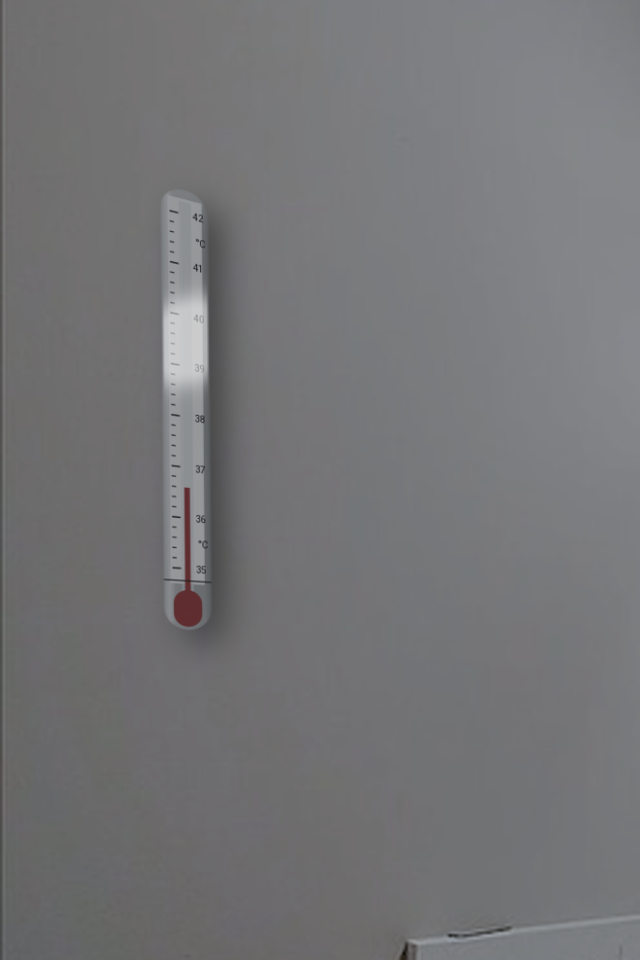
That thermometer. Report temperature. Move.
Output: 36.6 °C
